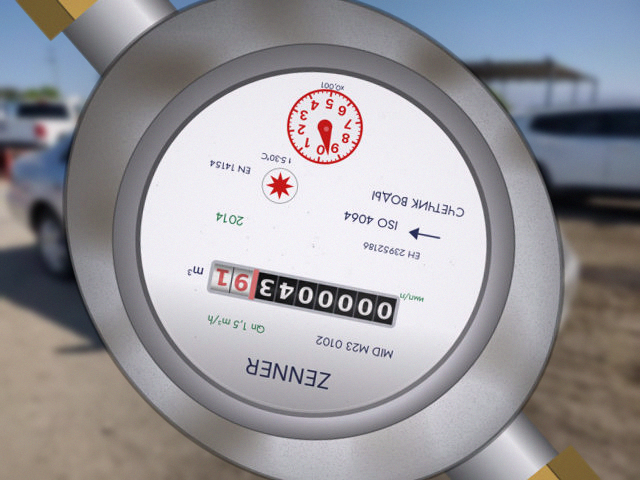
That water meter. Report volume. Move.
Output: 43.909 m³
